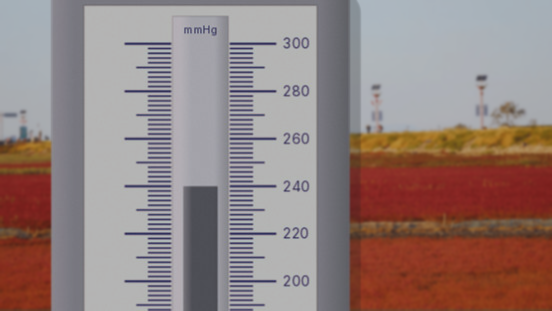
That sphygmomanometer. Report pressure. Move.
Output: 240 mmHg
